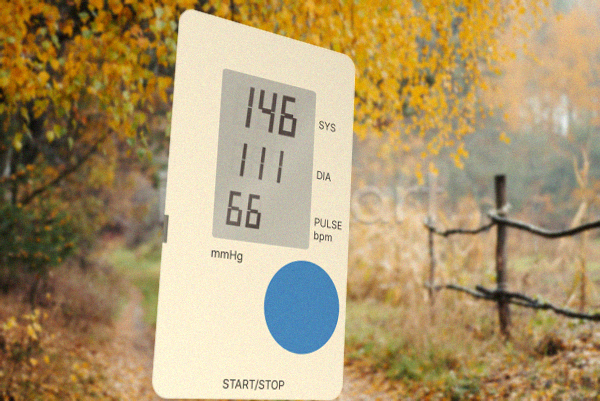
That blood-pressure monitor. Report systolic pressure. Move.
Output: 146 mmHg
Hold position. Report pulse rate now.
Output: 66 bpm
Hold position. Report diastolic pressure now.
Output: 111 mmHg
